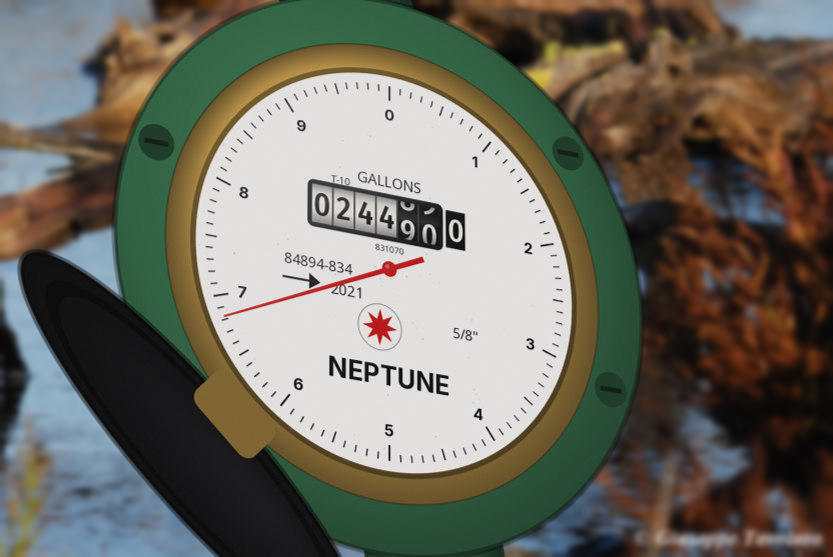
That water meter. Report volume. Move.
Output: 244896.8 gal
